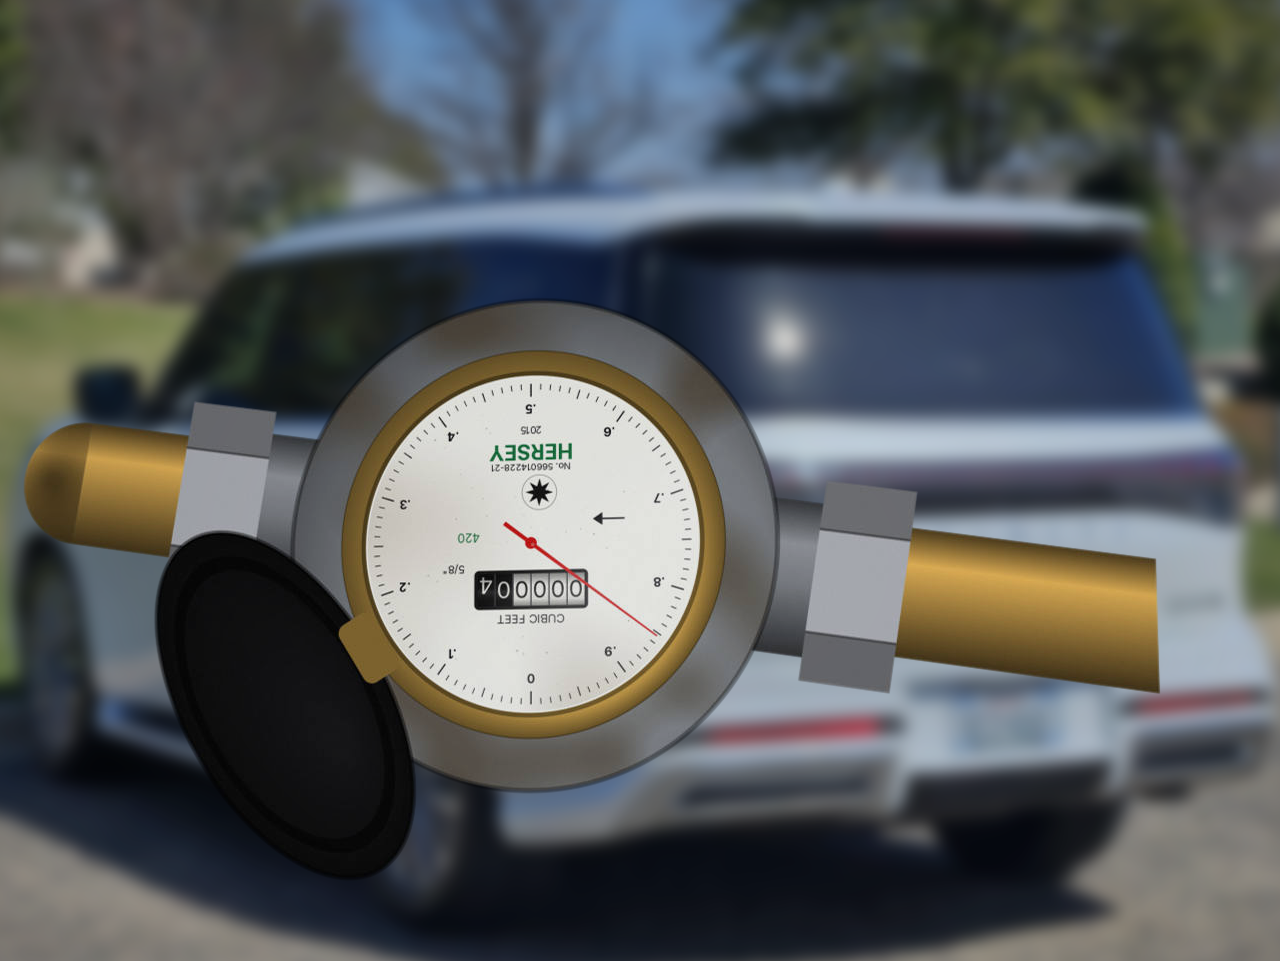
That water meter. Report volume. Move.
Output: 3.85 ft³
